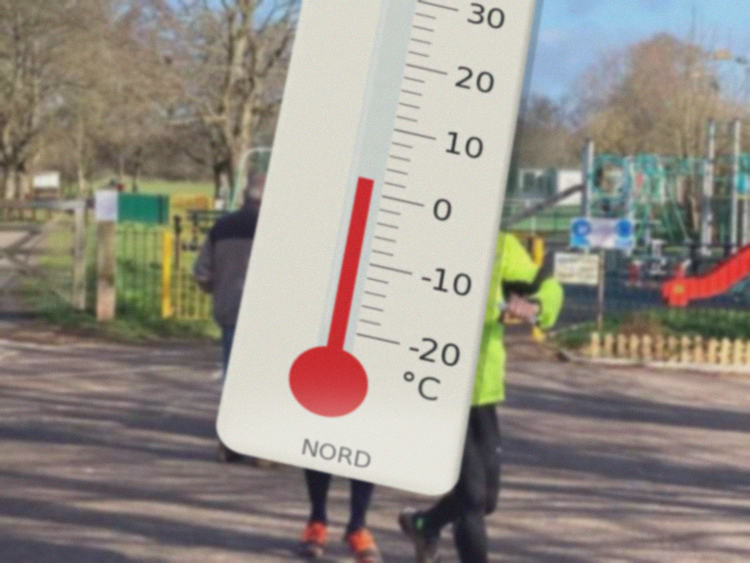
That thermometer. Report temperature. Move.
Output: 2 °C
